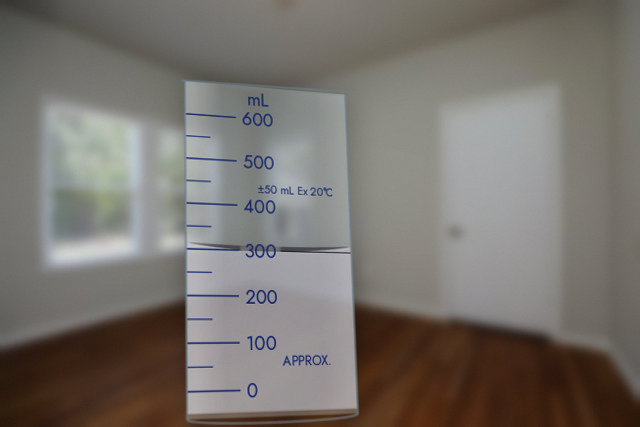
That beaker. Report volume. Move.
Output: 300 mL
